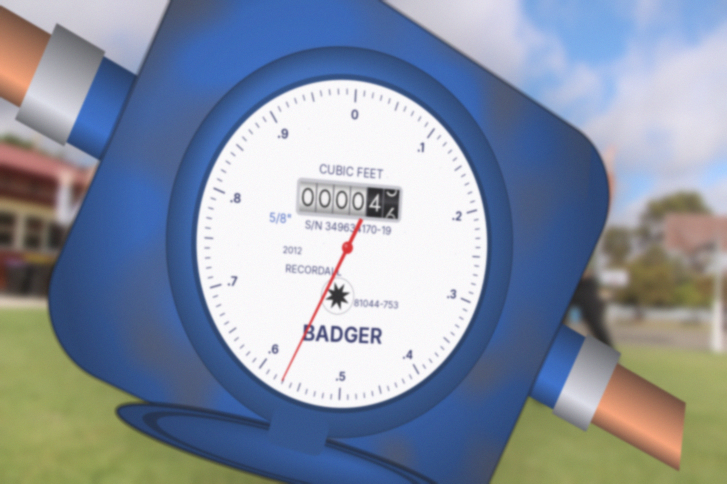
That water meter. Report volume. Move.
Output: 45.57 ft³
